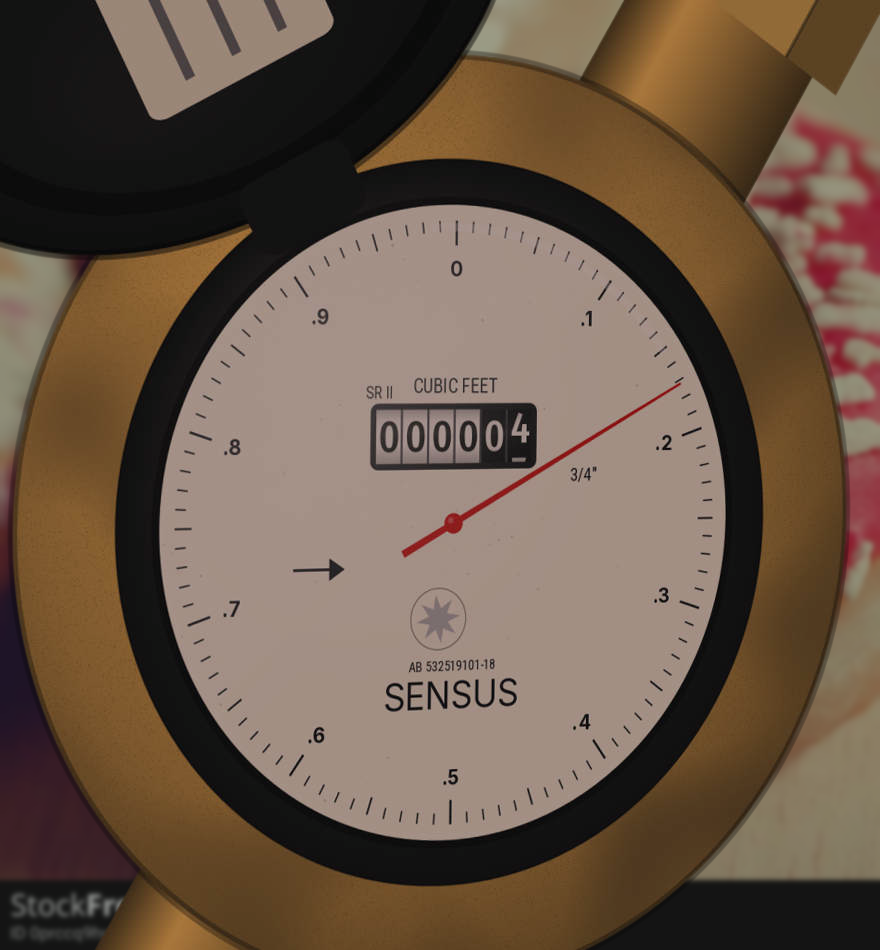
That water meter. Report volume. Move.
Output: 4.17 ft³
